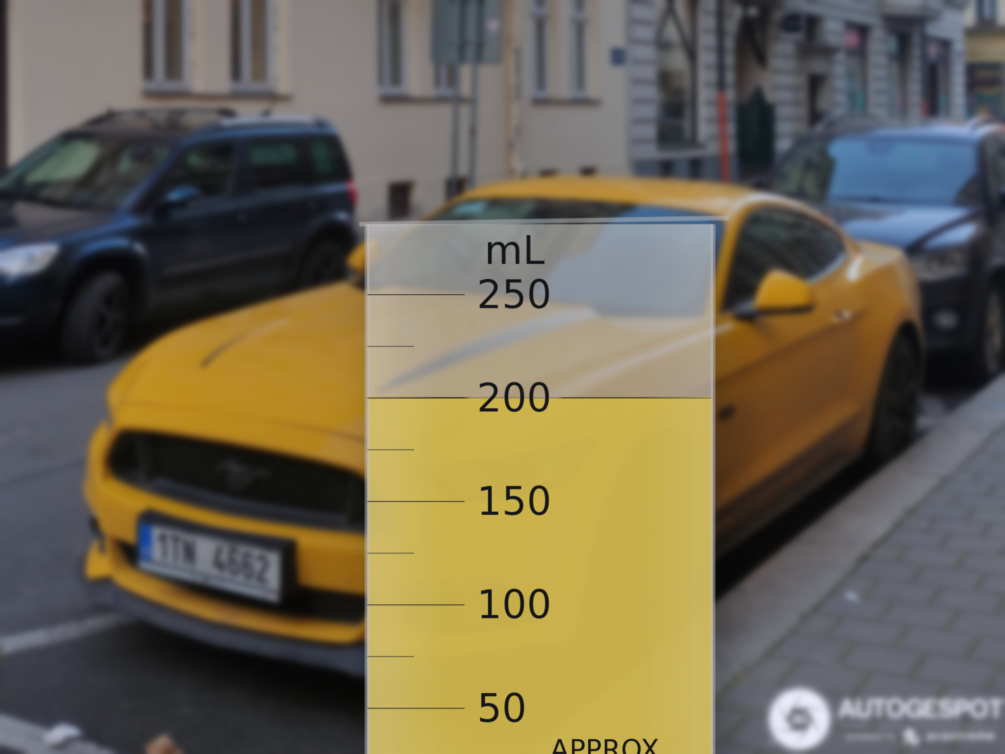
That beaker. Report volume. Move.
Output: 200 mL
